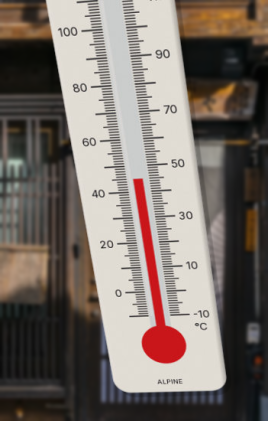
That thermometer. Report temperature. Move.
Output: 45 °C
